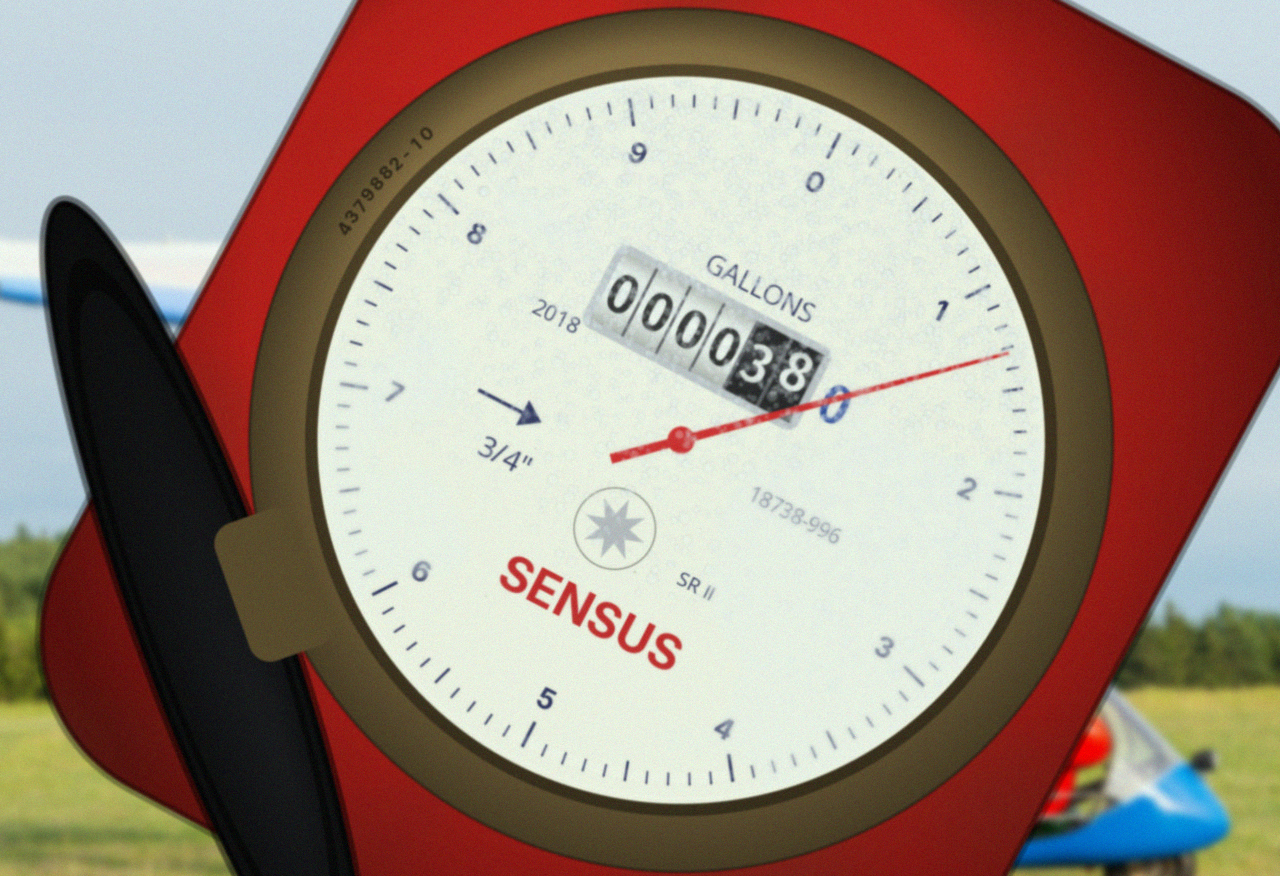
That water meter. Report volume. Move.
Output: 381.3 gal
